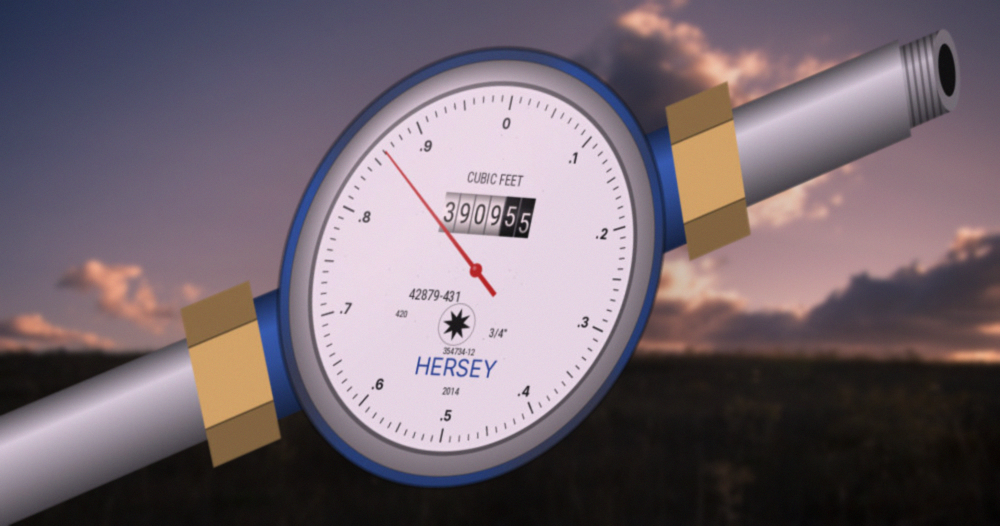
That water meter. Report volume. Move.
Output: 390954.86 ft³
